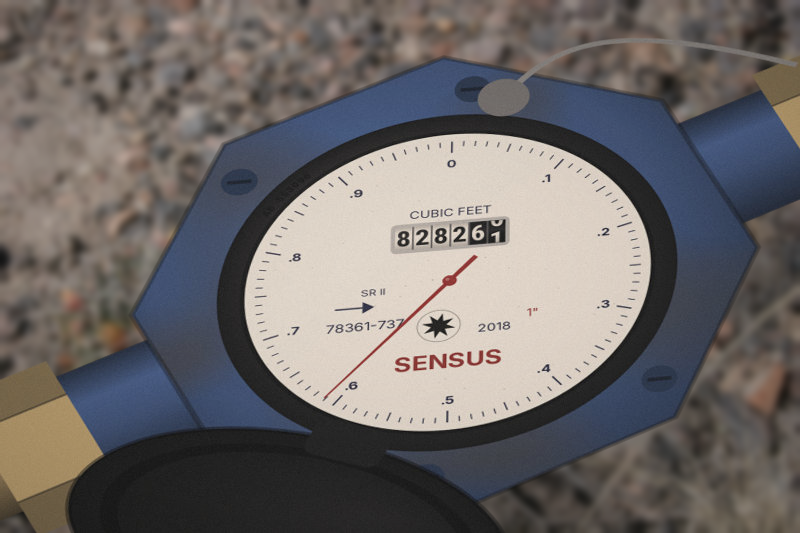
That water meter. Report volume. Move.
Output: 828260.61 ft³
